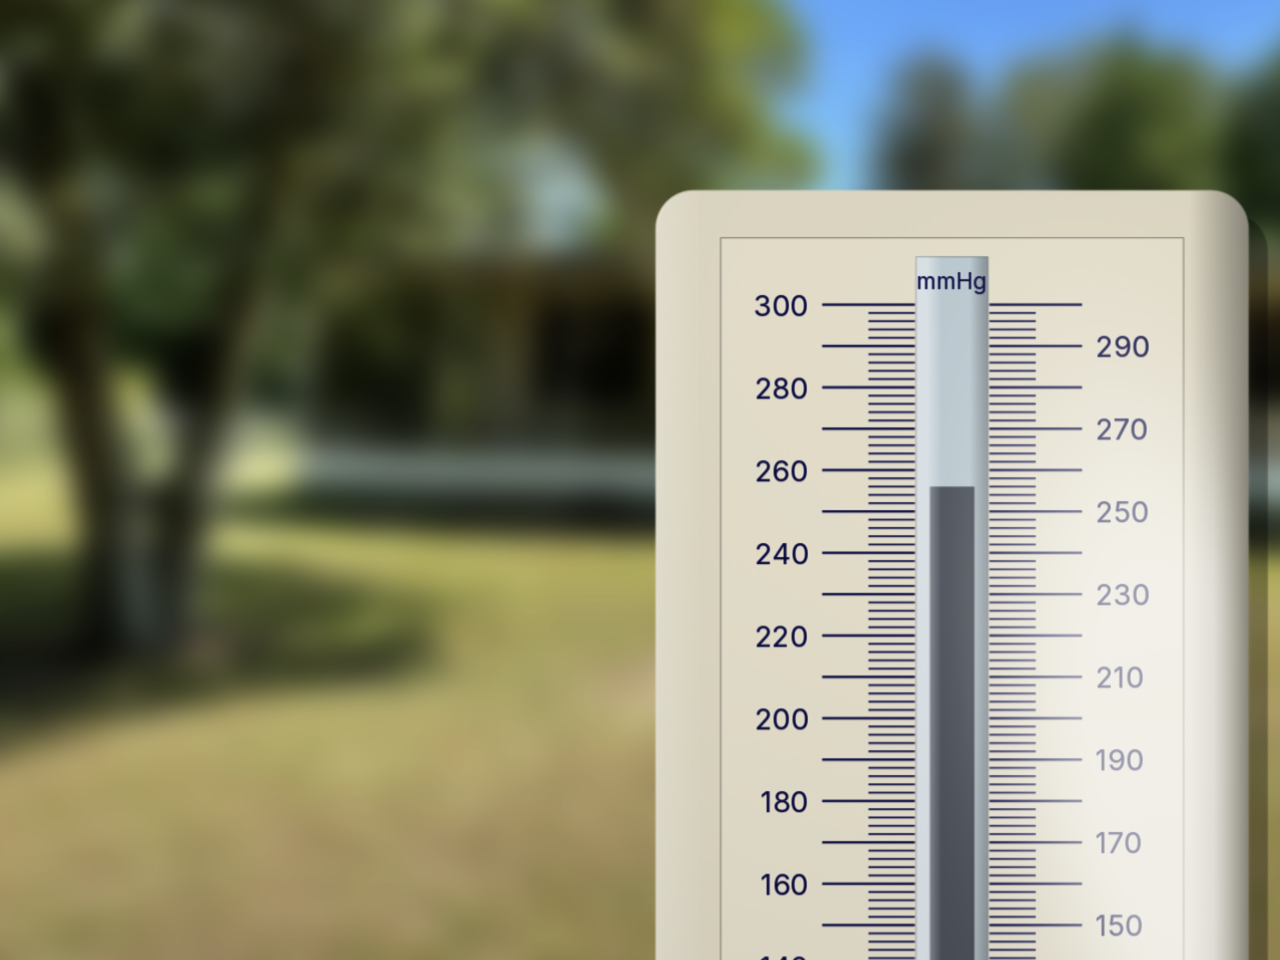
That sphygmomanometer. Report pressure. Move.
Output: 256 mmHg
